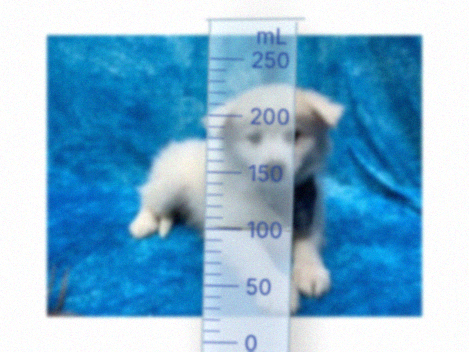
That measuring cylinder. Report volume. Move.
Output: 100 mL
